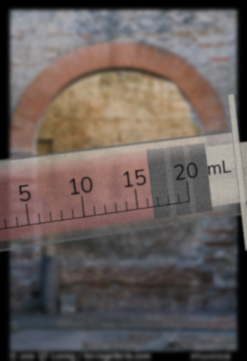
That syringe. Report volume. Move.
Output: 16.5 mL
